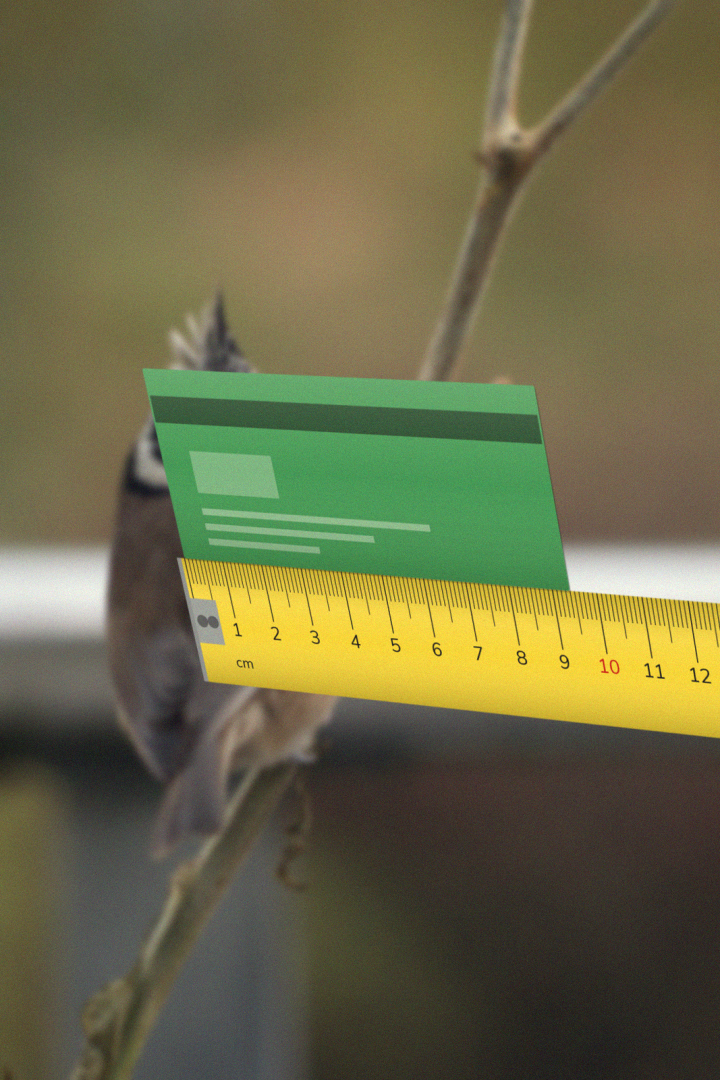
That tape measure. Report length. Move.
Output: 9.4 cm
